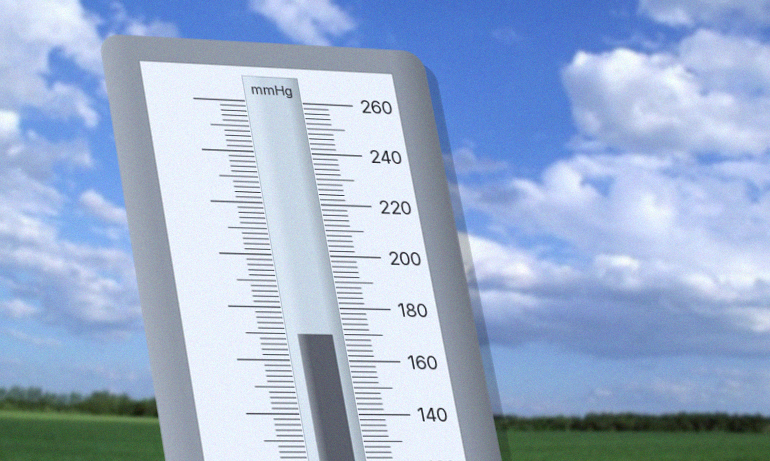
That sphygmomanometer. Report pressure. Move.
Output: 170 mmHg
